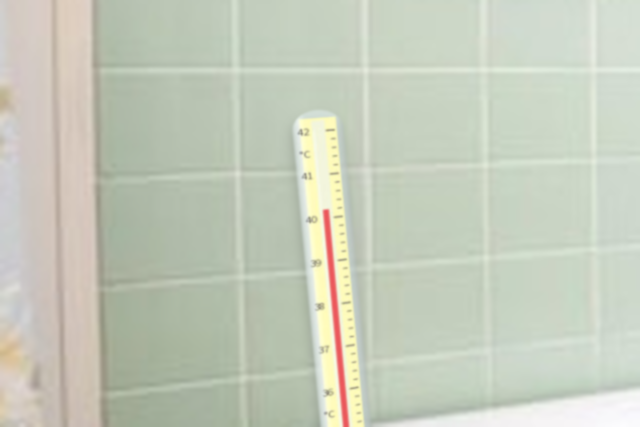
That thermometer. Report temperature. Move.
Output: 40.2 °C
